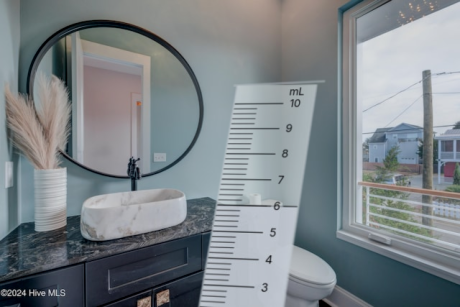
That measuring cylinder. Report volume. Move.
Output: 6 mL
